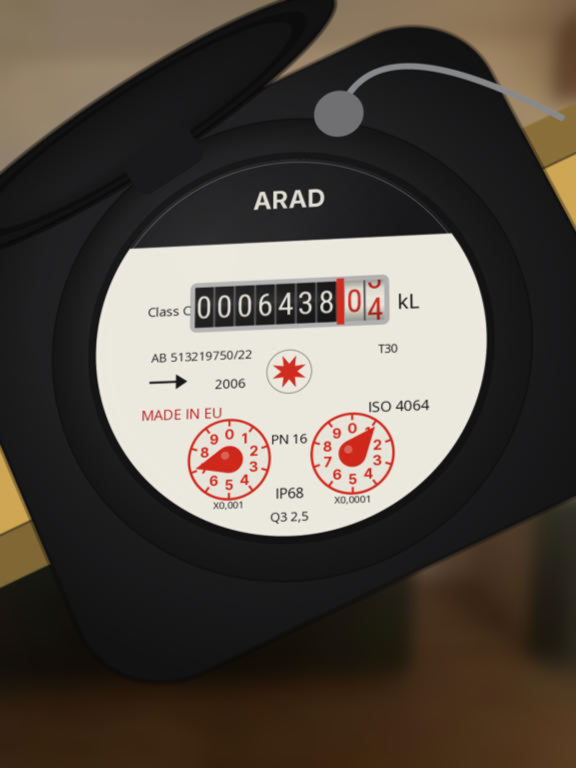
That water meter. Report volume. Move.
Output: 6438.0371 kL
